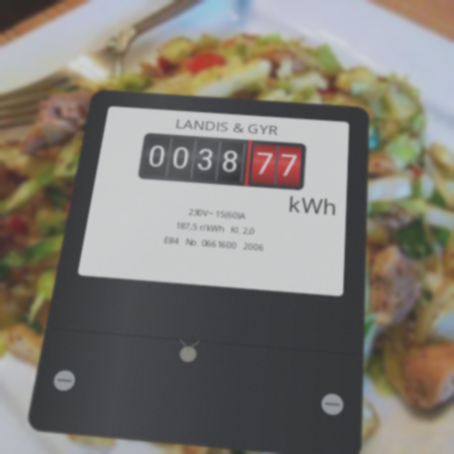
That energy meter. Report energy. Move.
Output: 38.77 kWh
